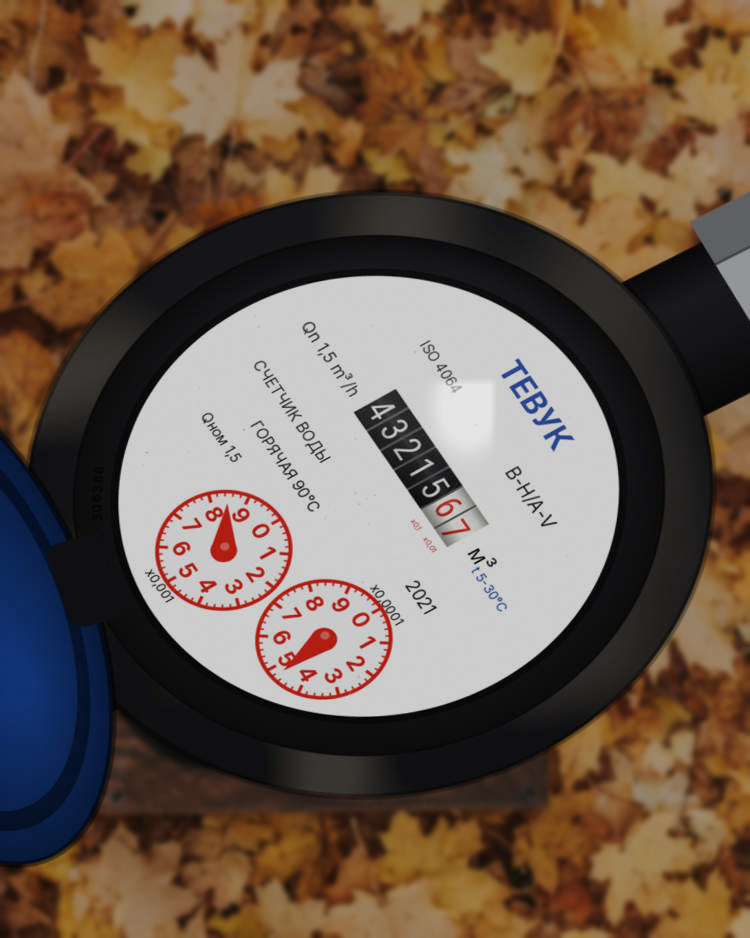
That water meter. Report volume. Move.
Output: 43215.6684 m³
